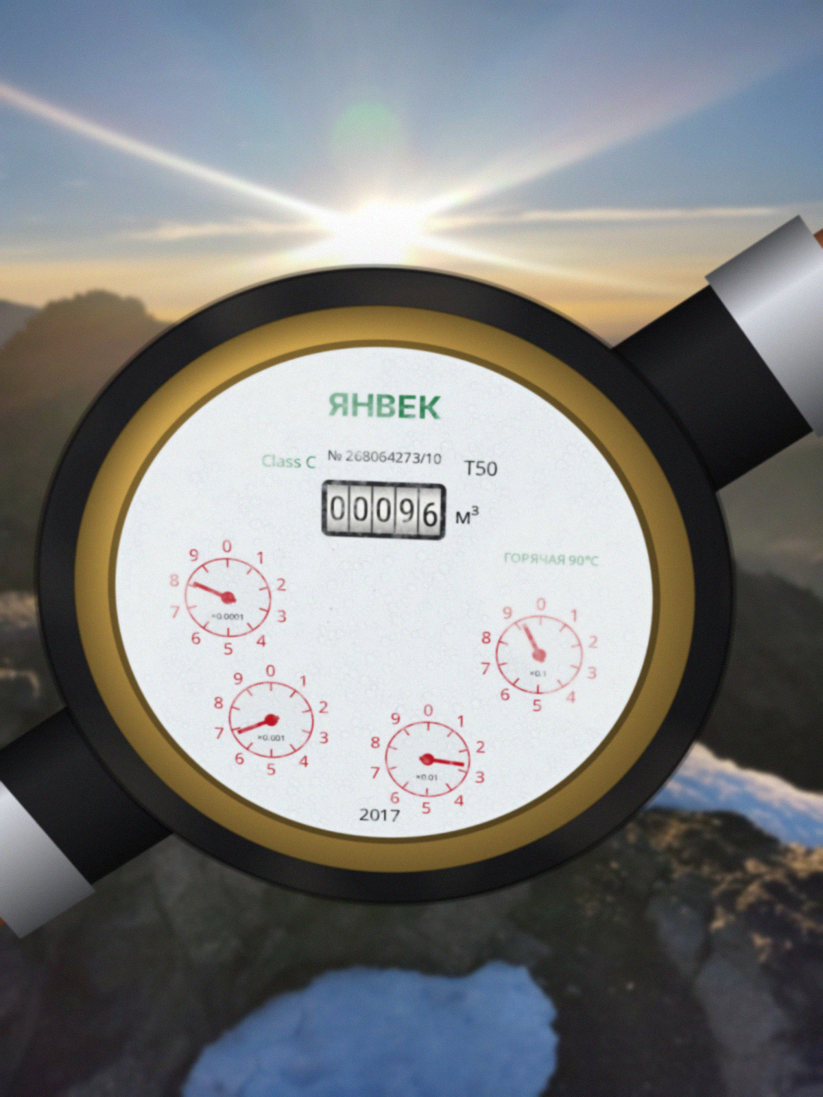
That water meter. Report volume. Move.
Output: 95.9268 m³
